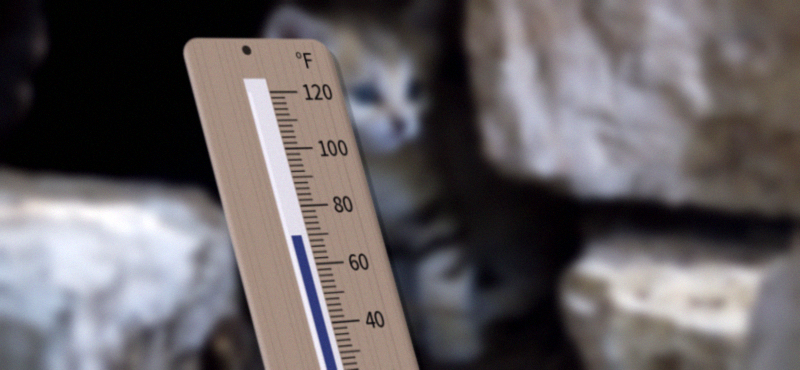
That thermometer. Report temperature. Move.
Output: 70 °F
